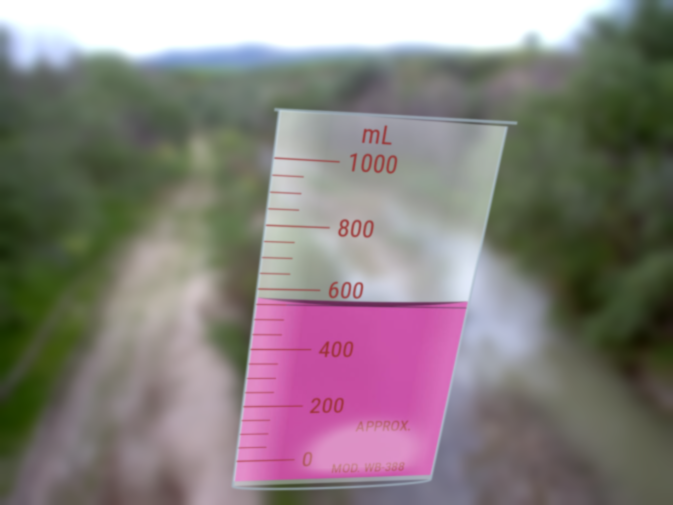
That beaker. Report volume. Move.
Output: 550 mL
